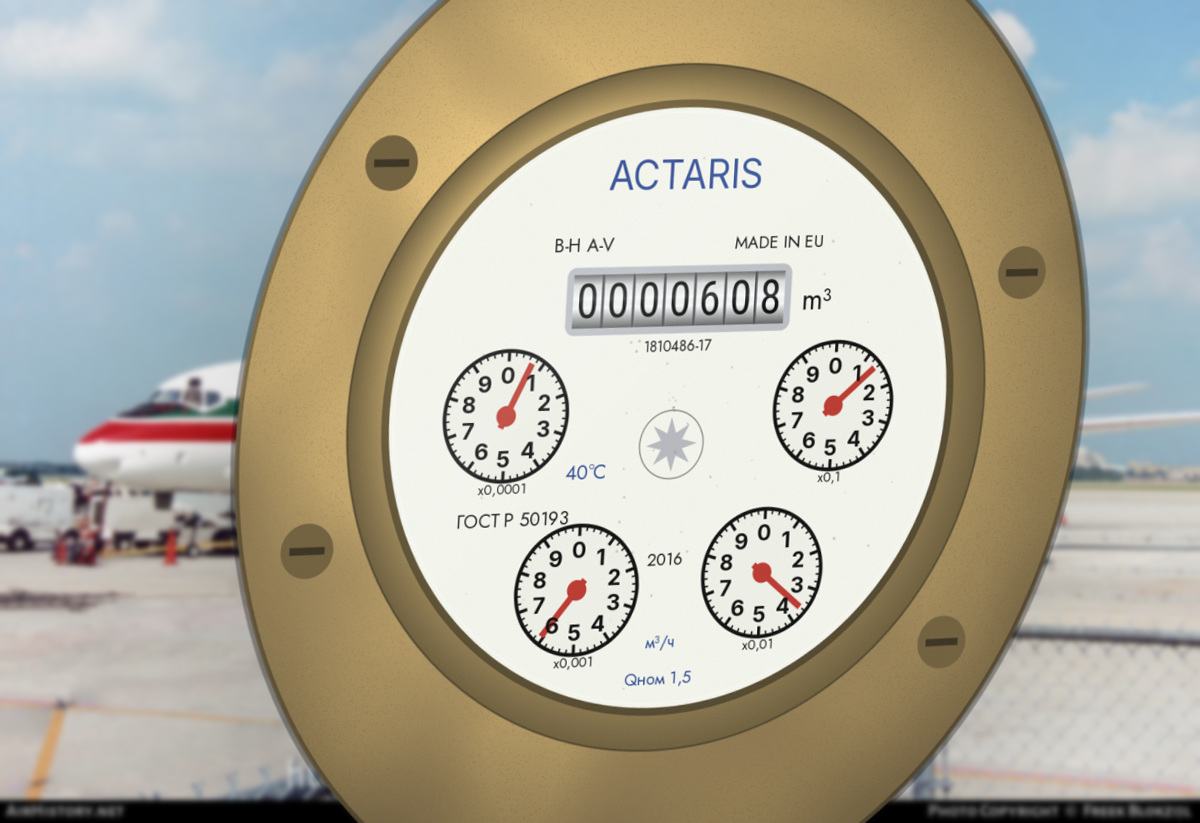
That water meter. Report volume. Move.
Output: 608.1360 m³
